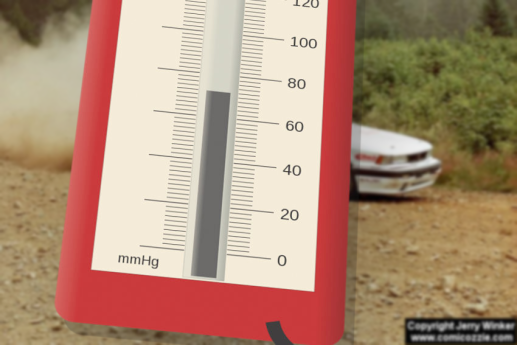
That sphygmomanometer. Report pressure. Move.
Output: 72 mmHg
